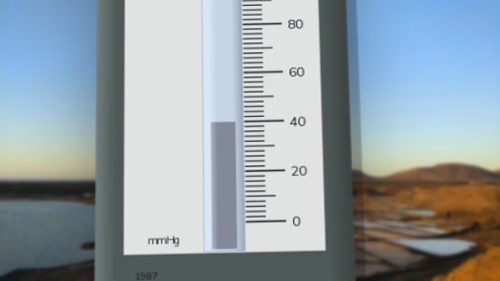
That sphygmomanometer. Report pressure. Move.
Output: 40 mmHg
